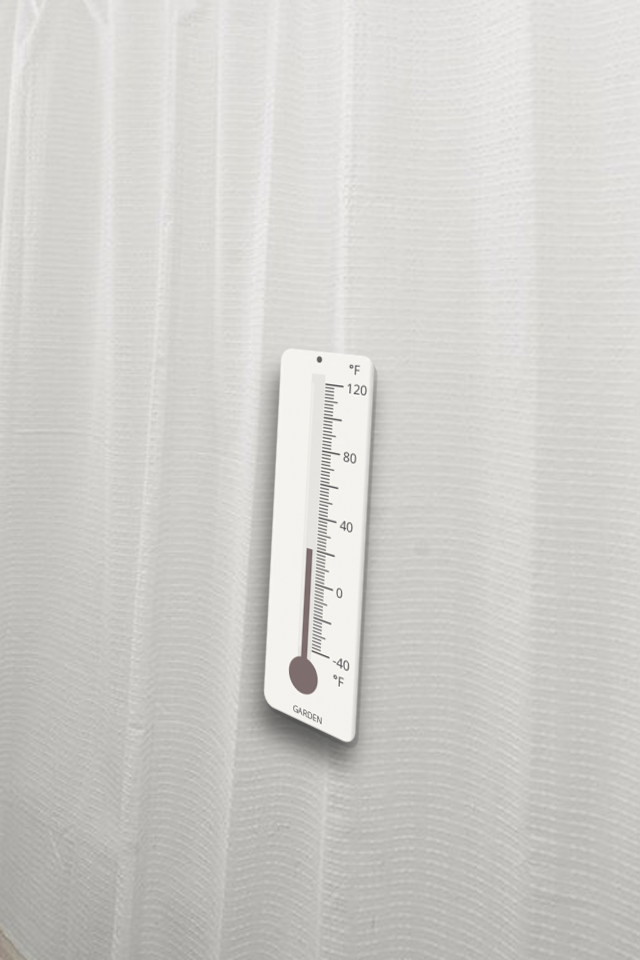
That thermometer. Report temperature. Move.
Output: 20 °F
